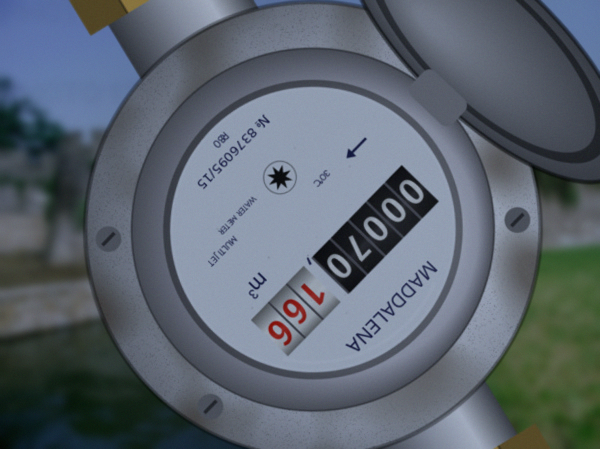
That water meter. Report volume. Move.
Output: 70.166 m³
